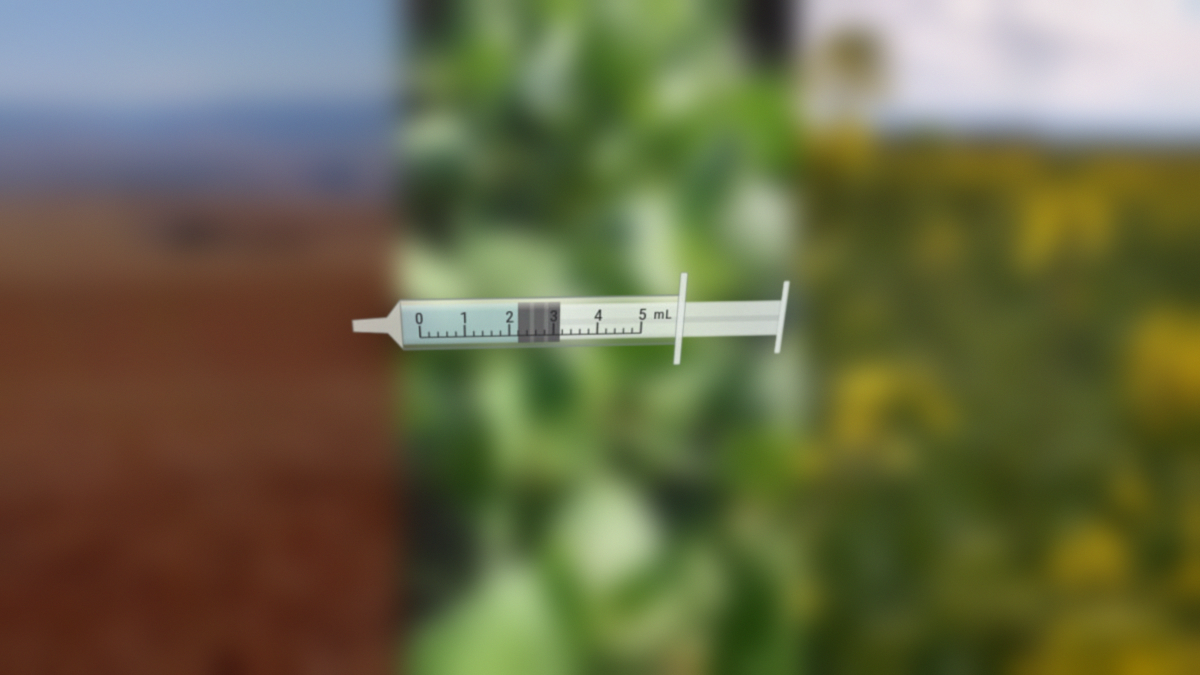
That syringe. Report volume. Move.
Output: 2.2 mL
